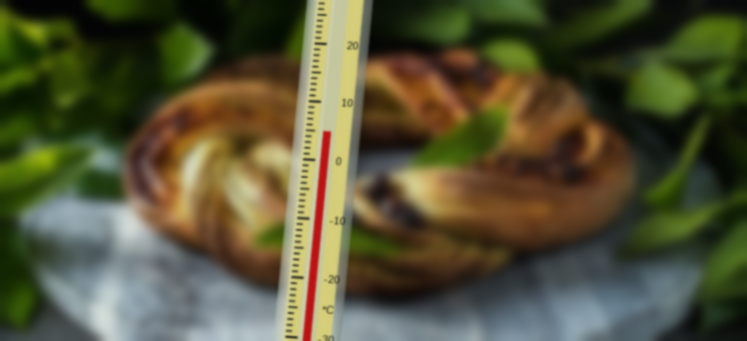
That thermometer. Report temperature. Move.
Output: 5 °C
